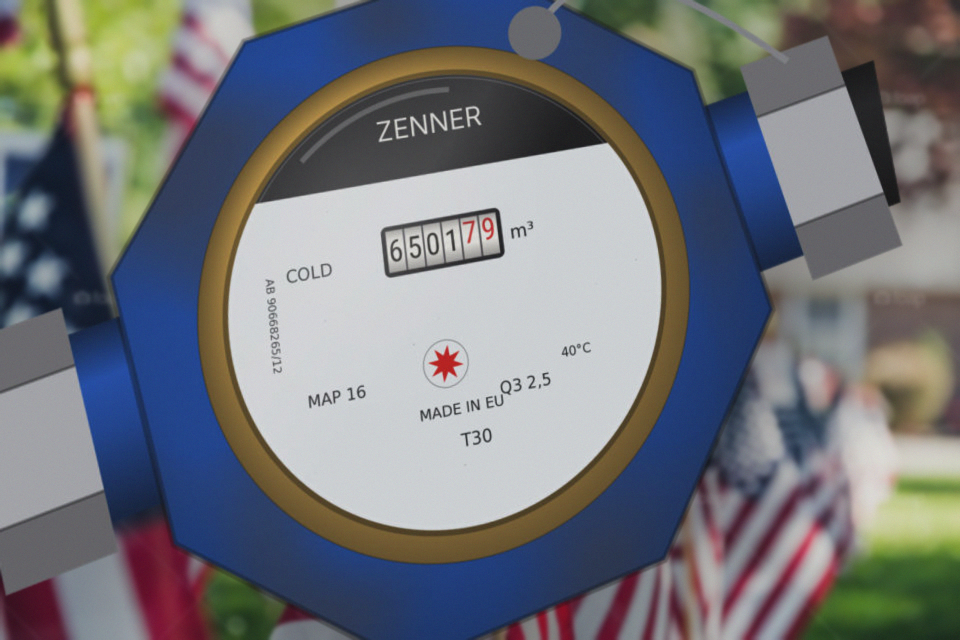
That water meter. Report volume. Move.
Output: 6501.79 m³
